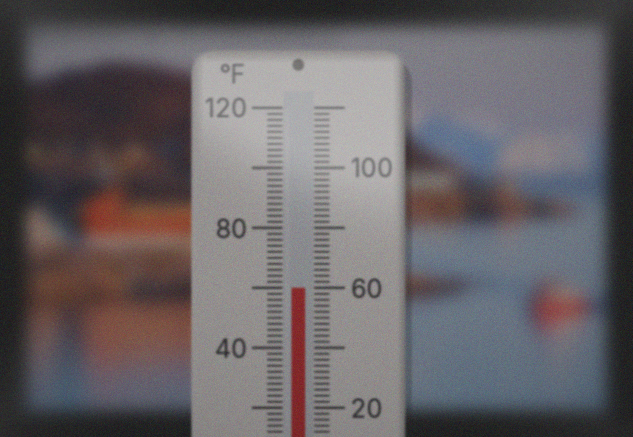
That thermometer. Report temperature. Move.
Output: 60 °F
